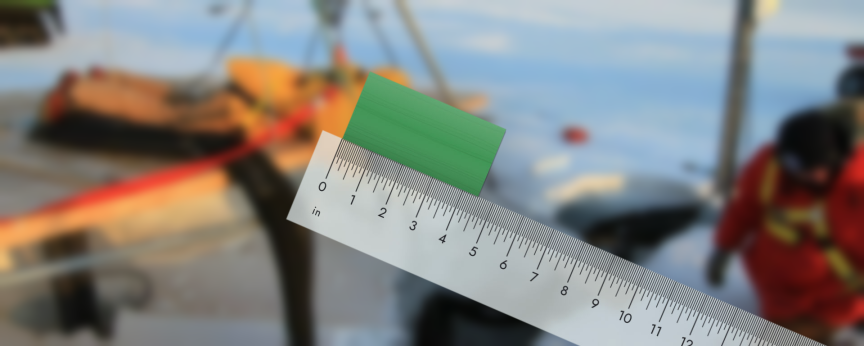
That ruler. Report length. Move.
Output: 4.5 in
